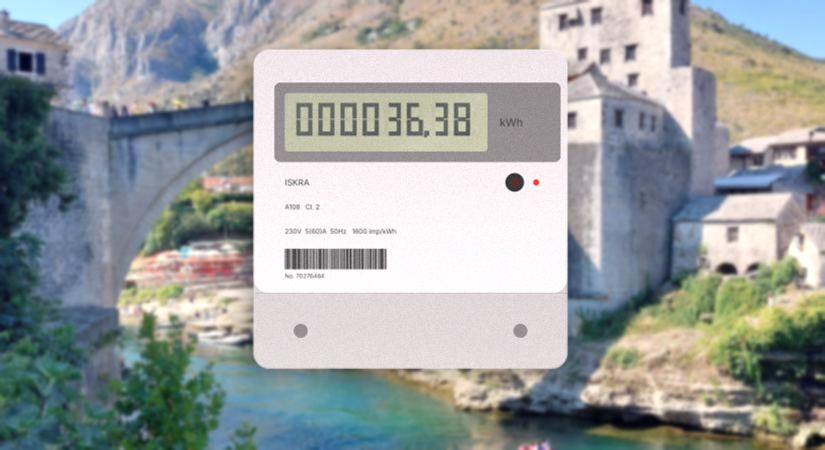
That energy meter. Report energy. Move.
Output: 36.38 kWh
